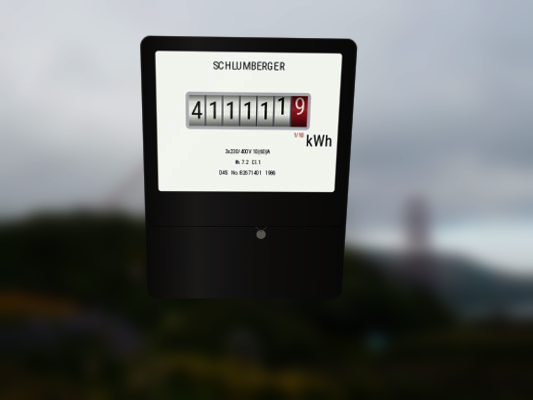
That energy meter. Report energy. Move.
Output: 411111.9 kWh
